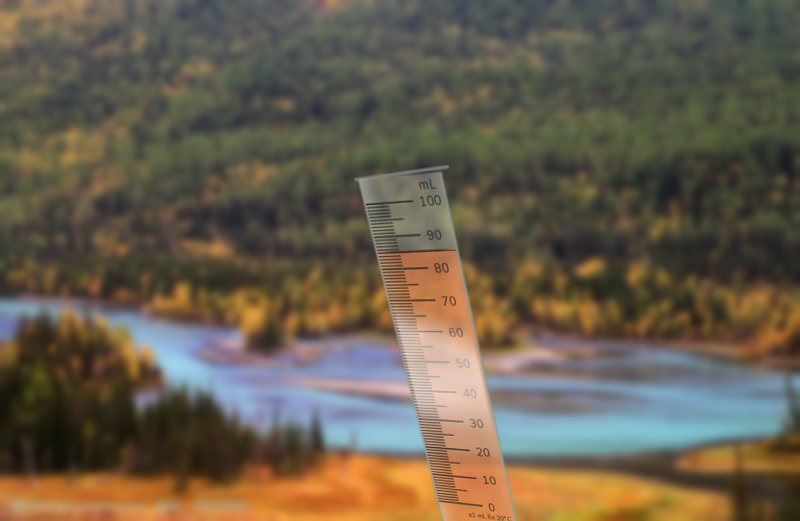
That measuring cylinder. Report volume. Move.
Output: 85 mL
